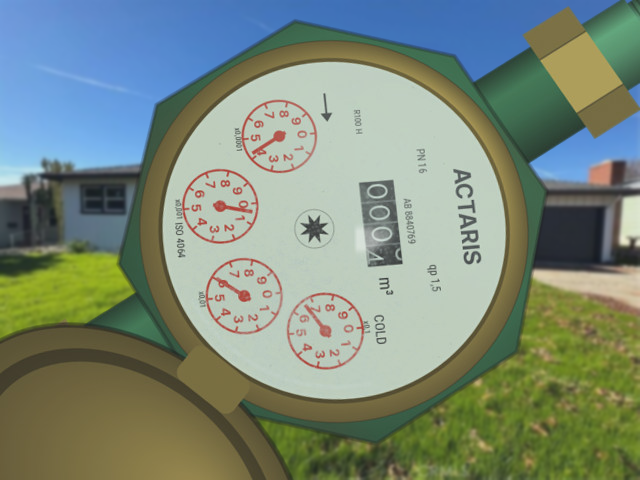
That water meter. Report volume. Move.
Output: 3.6604 m³
